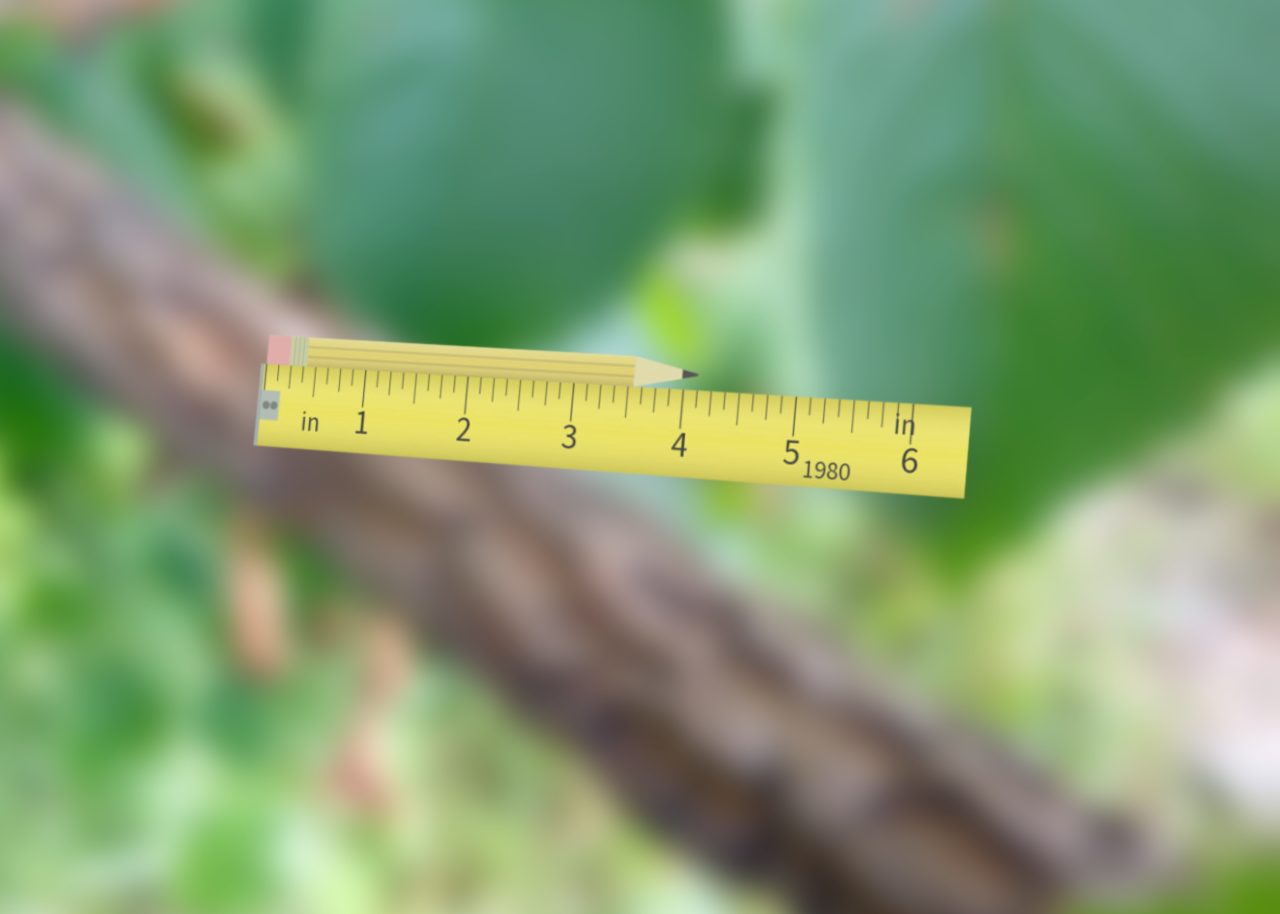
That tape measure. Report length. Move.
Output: 4.125 in
